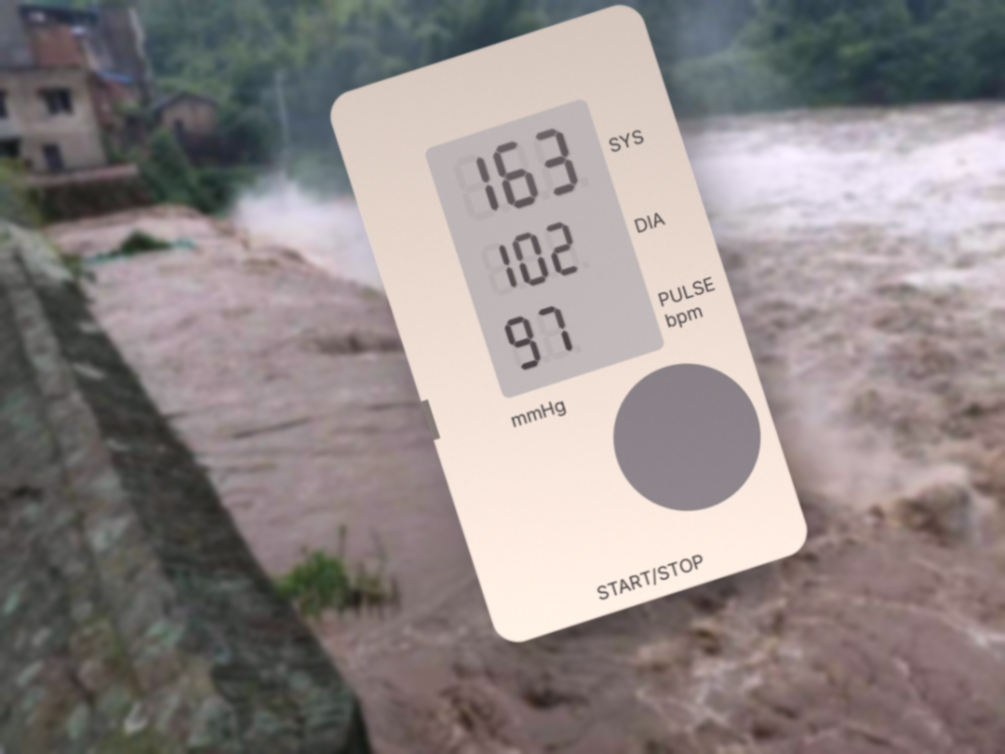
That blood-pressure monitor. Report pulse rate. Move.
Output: 97 bpm
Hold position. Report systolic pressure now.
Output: 163 mmHg
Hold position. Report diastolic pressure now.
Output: 102 mmHg
